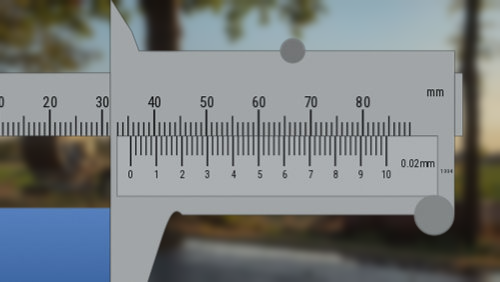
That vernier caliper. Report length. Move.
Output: 35.5 mm
